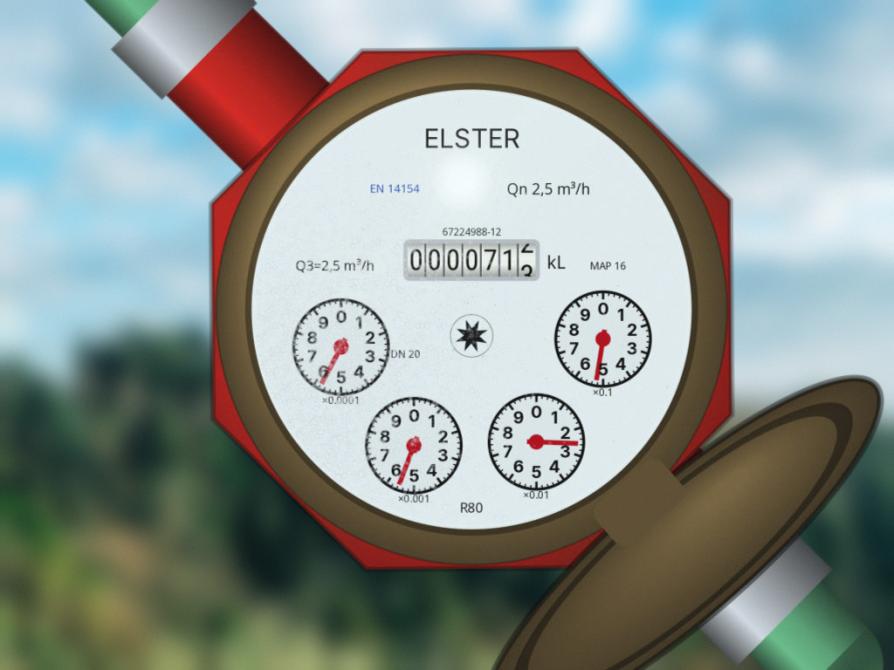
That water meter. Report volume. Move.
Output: 712.5255 kL
